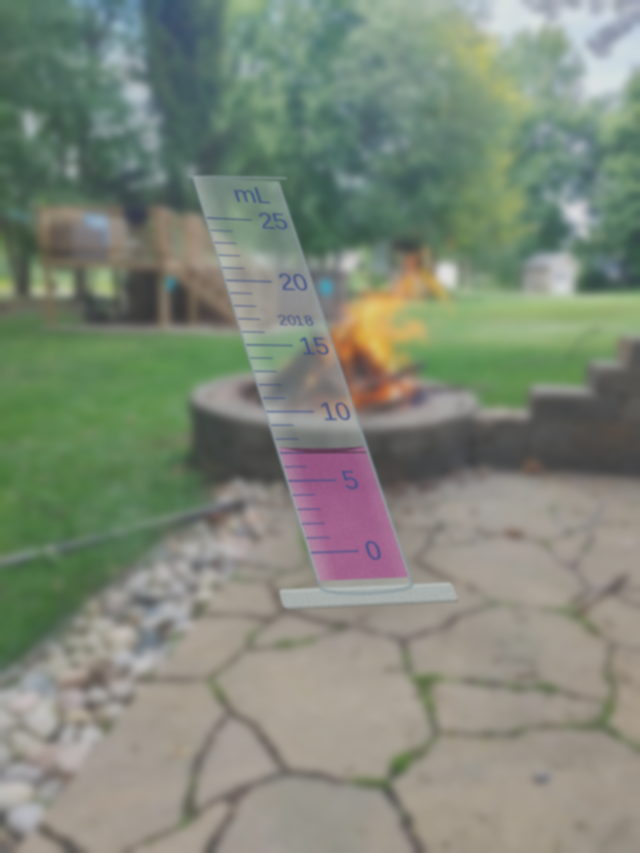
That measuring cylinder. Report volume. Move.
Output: 7 mL
